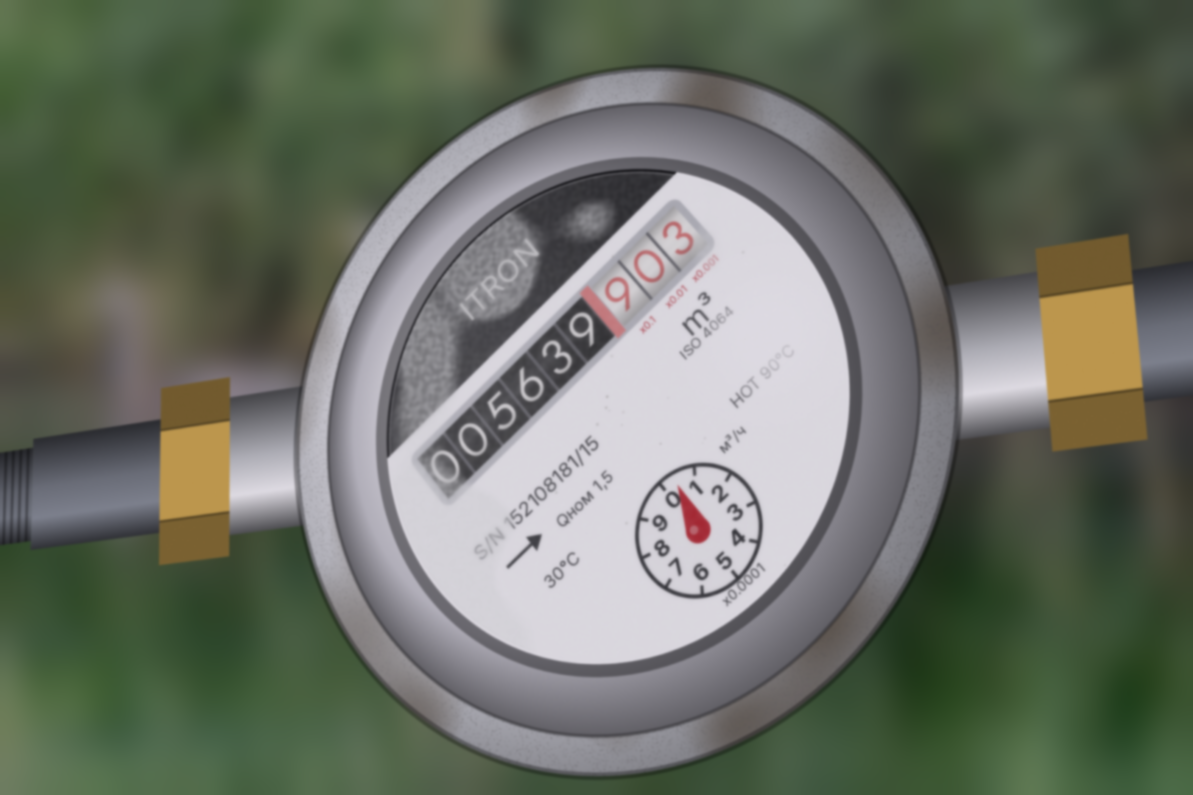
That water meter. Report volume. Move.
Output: 5639.9030 m³
